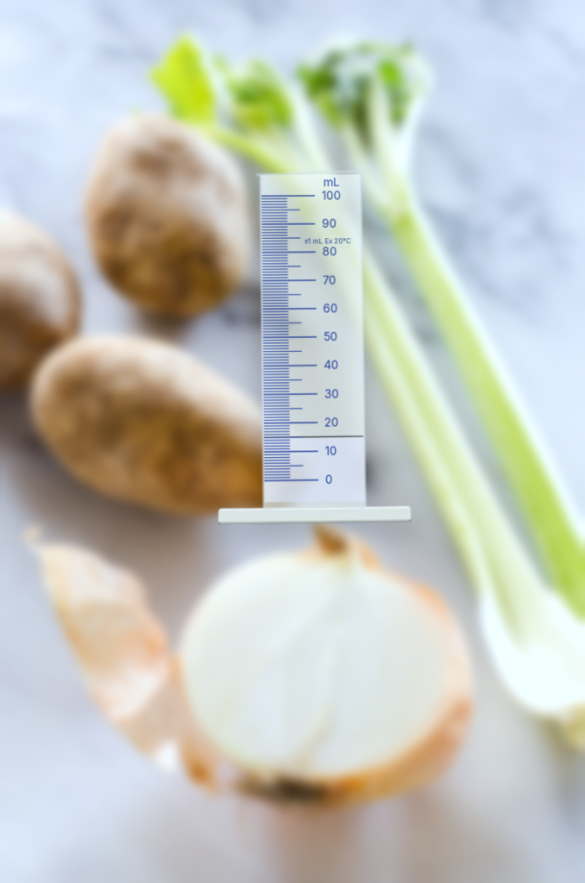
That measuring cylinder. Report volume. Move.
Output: 15 mL
